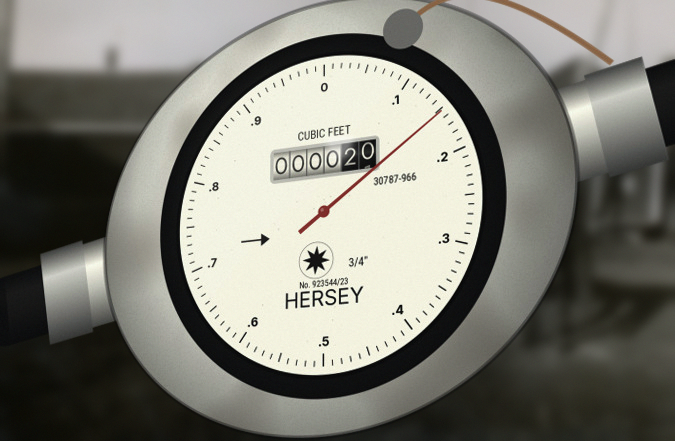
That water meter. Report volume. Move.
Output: 20.15 ft³
